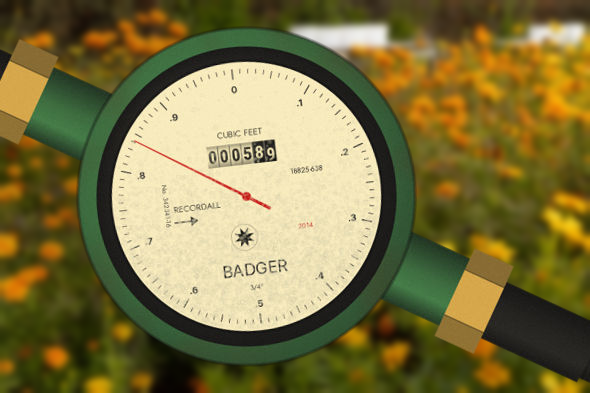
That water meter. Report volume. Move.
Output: 588.84 ft³
